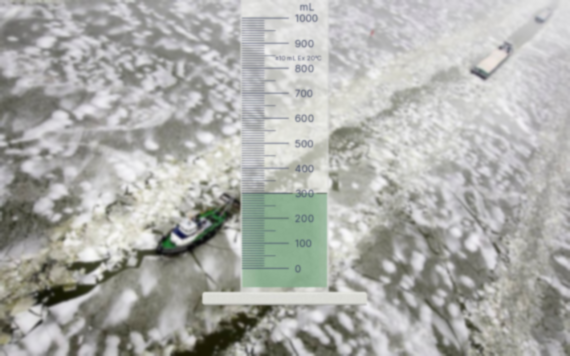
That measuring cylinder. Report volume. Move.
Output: 300 mL
